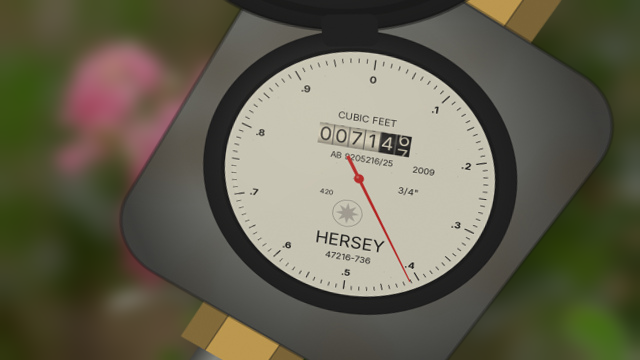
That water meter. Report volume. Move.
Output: 7146.41 ft³
